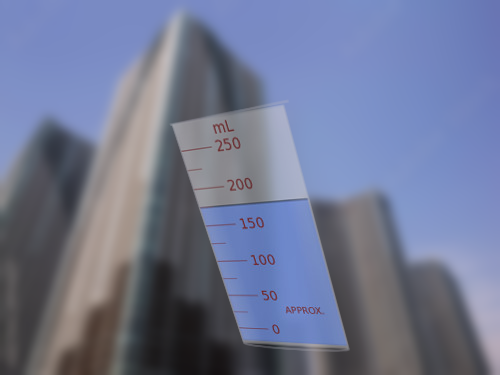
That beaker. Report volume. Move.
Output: 175 mL
